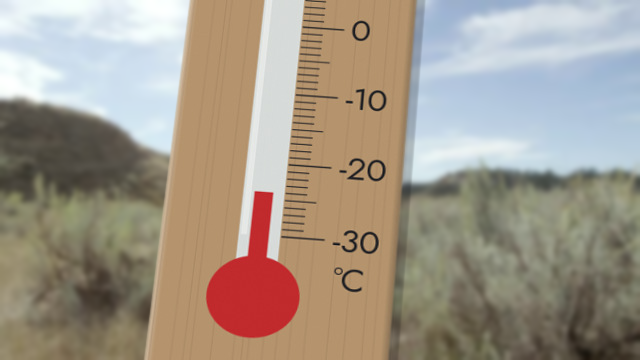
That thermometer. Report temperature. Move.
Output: -24 °C
